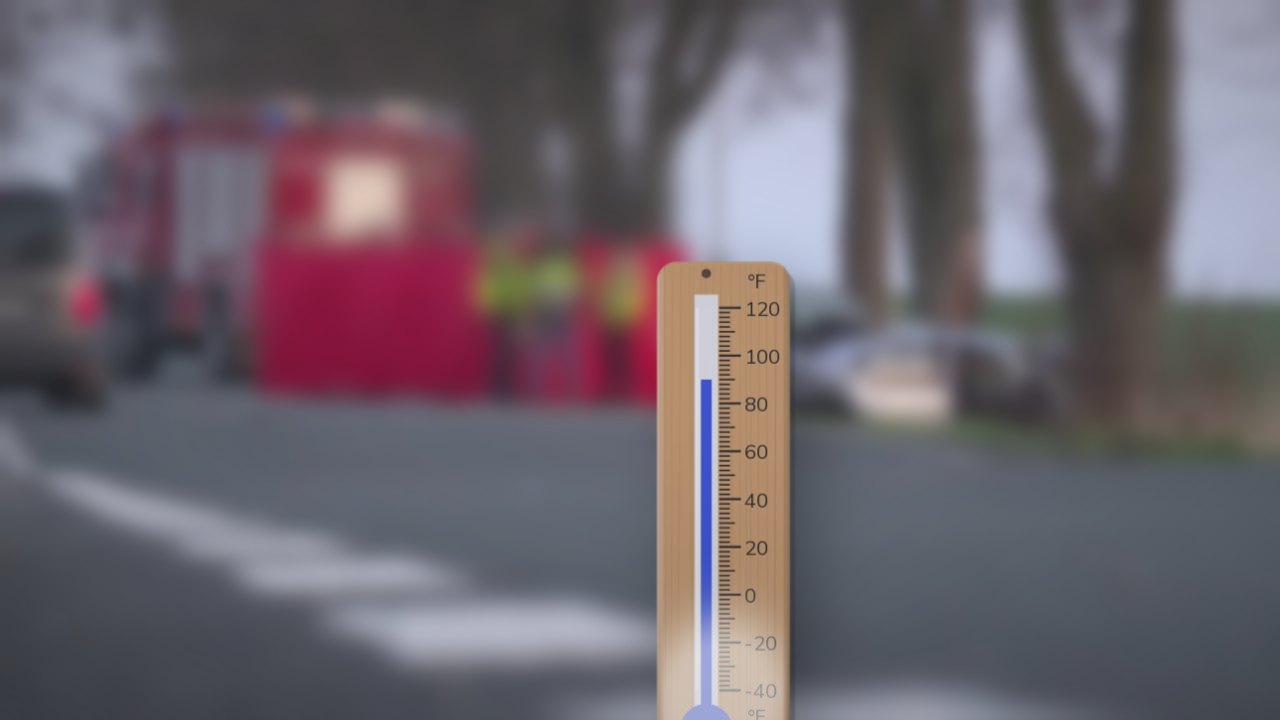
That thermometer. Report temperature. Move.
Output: 90 °F
